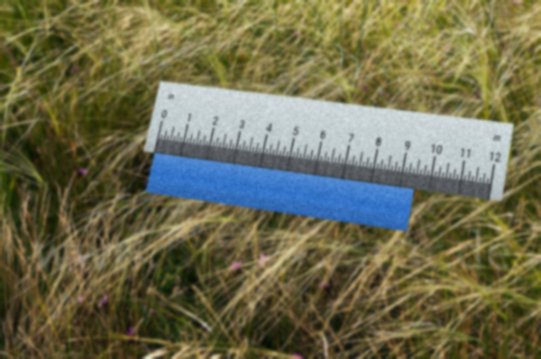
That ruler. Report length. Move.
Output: 9.5 in
